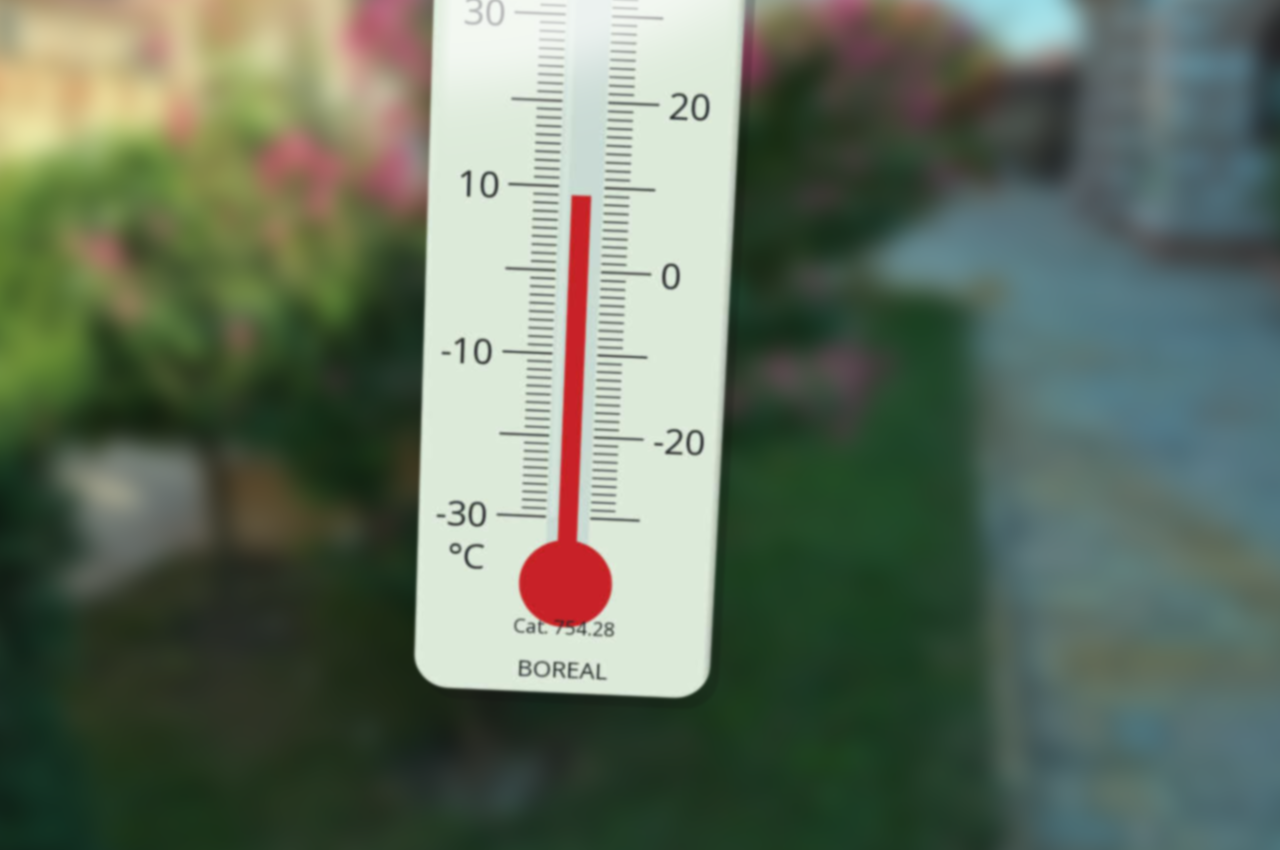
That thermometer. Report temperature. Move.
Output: 9 °C
